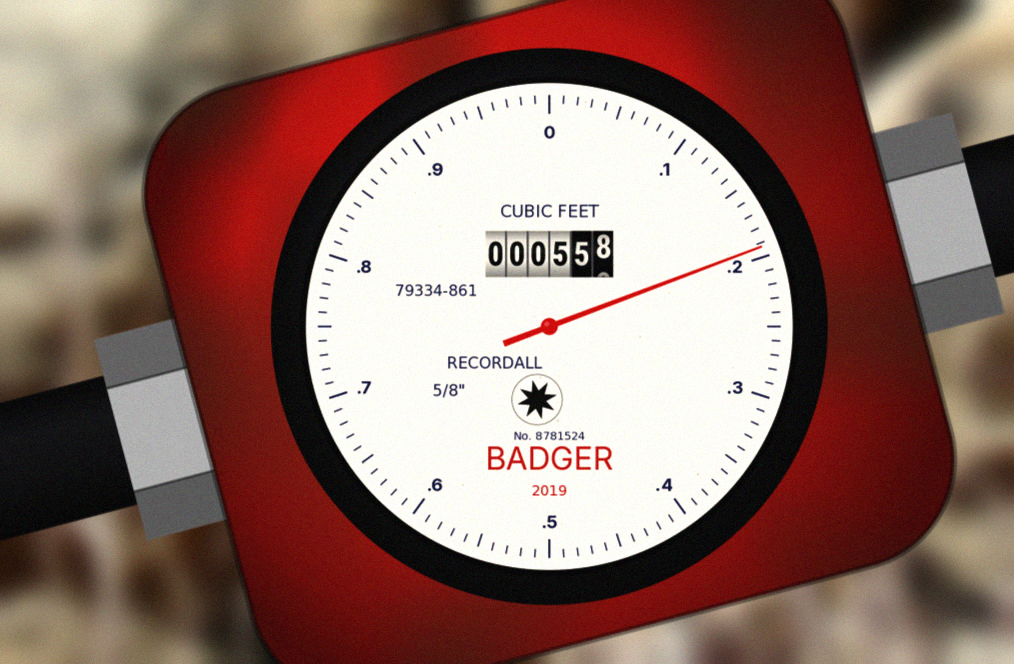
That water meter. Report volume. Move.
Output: 558.19 ft³
